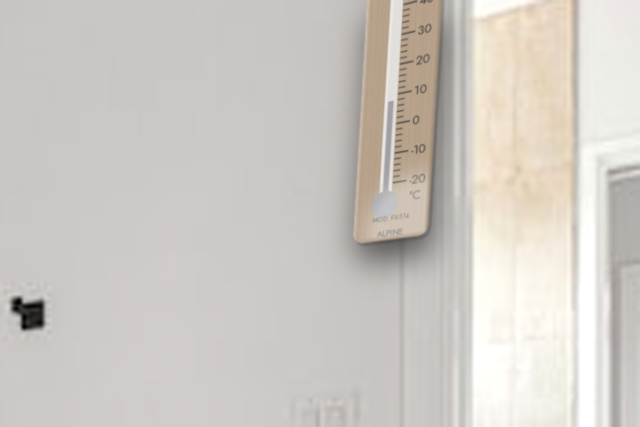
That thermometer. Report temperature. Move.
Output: 8 °C
